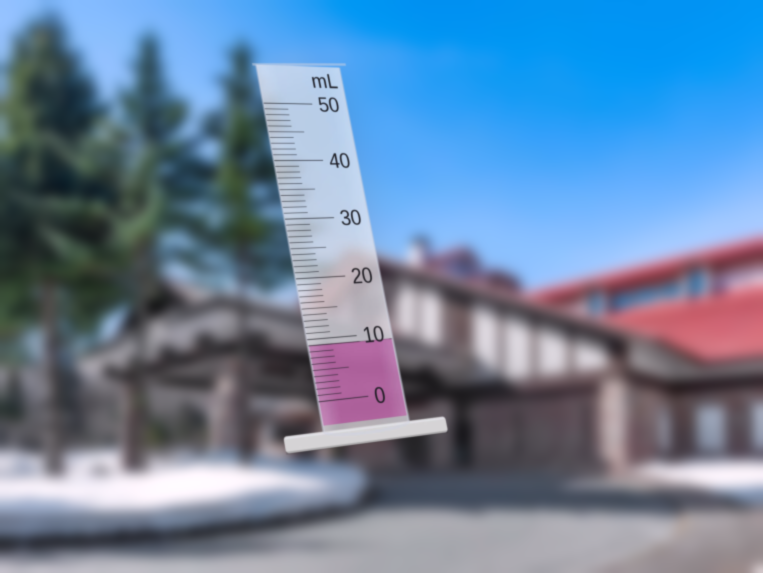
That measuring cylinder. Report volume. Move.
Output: 9 mL
